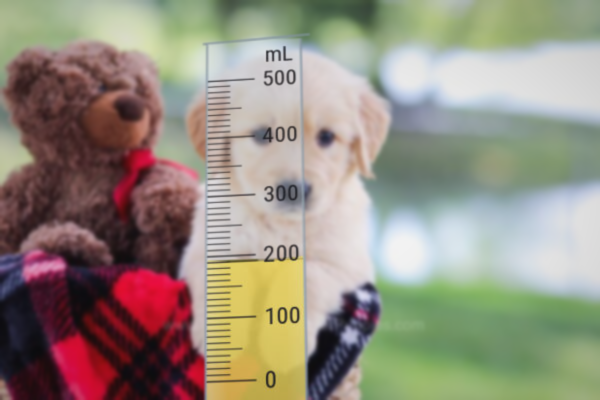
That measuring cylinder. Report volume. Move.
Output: 190 mL
